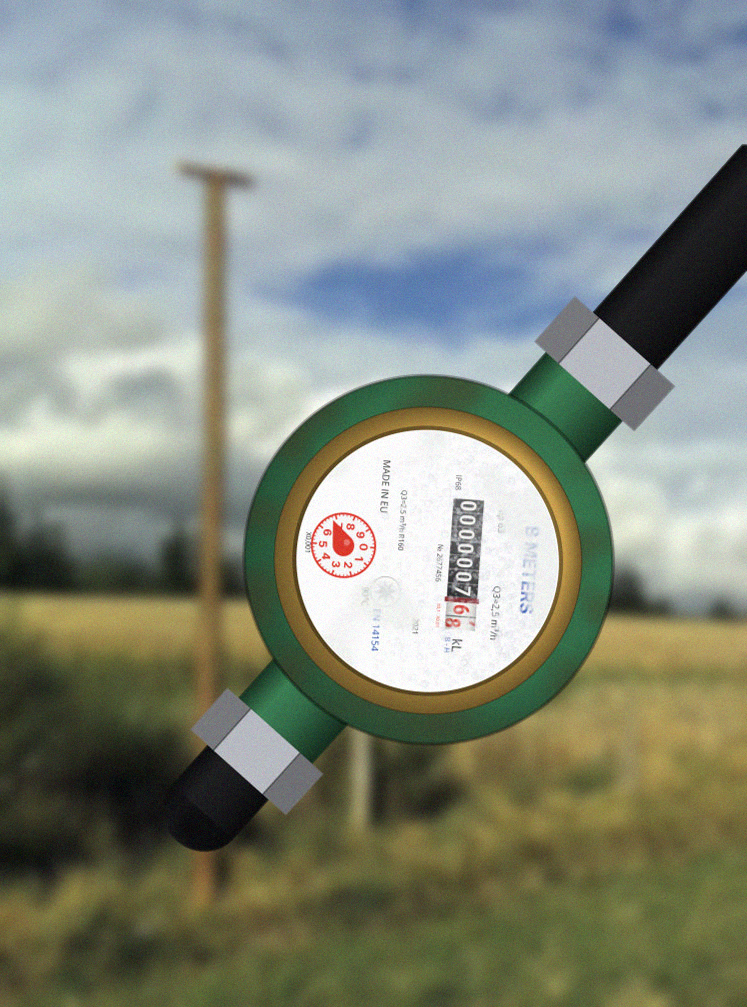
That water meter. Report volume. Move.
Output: 7.676 kL
